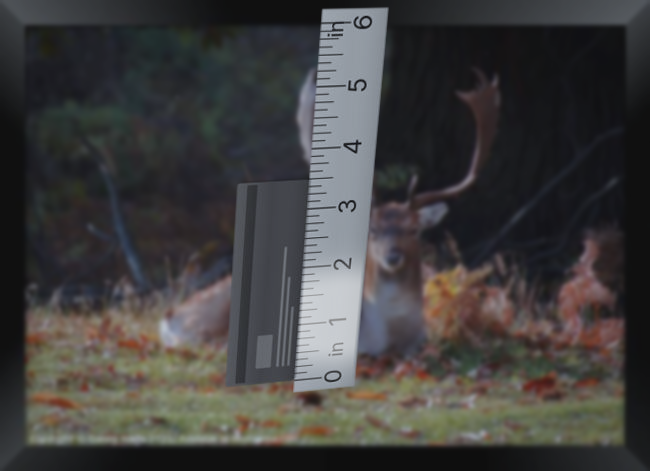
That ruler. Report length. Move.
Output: 3.5 in
